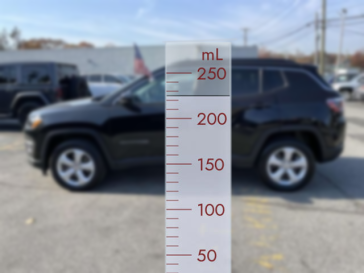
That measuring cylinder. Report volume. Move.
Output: 225 mL
